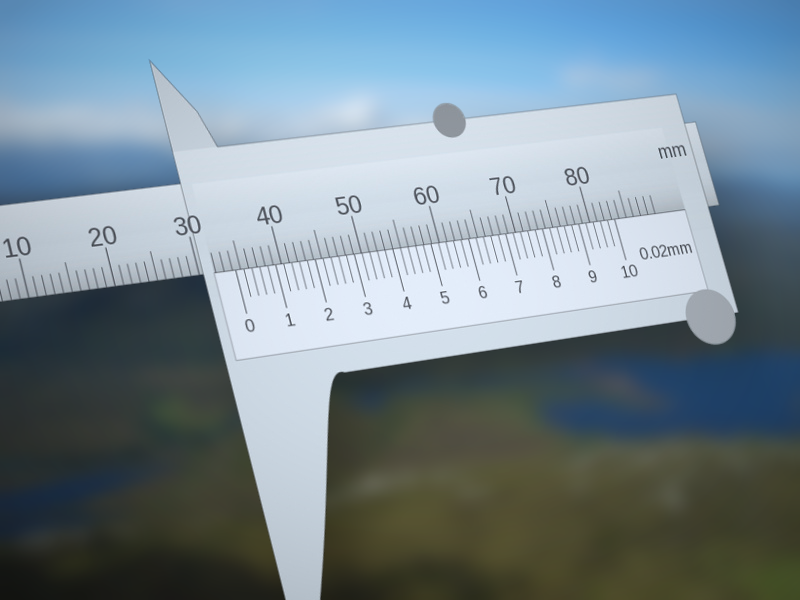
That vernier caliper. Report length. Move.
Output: 34.4 mm
